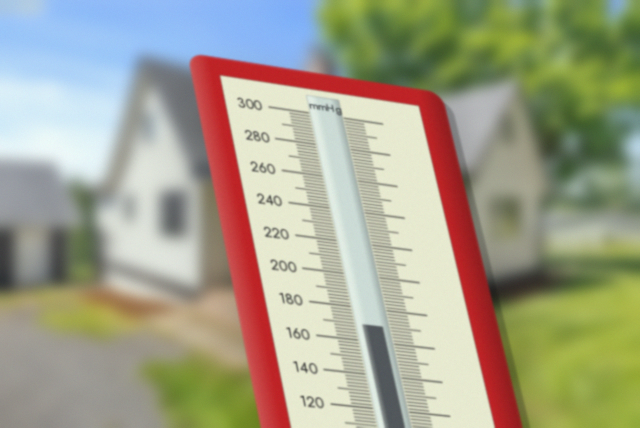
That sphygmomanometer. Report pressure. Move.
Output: 170 mmHg
